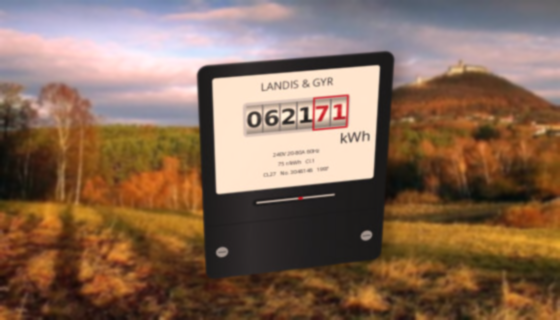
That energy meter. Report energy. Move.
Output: 621.71 kWh
